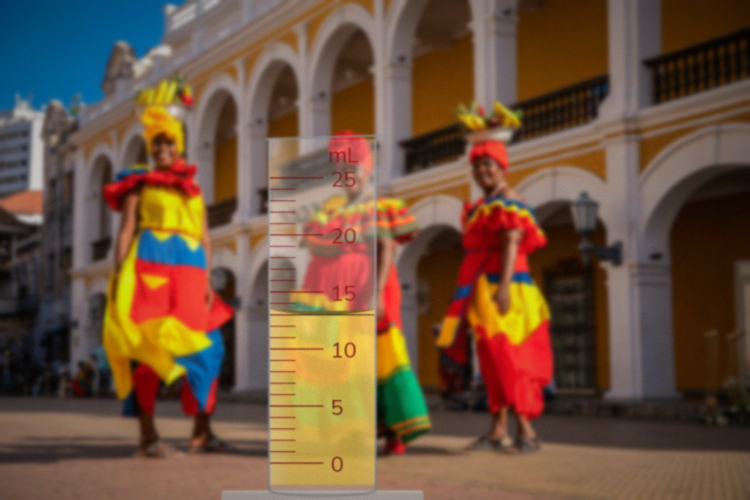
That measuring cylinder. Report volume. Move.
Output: 13 mL
